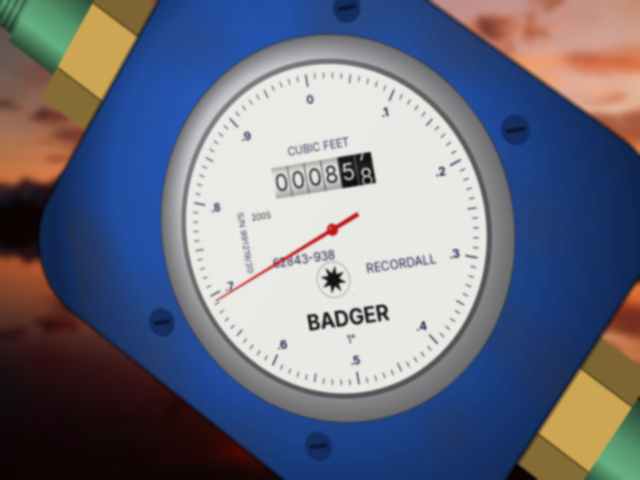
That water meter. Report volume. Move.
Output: 857.69 ft³
